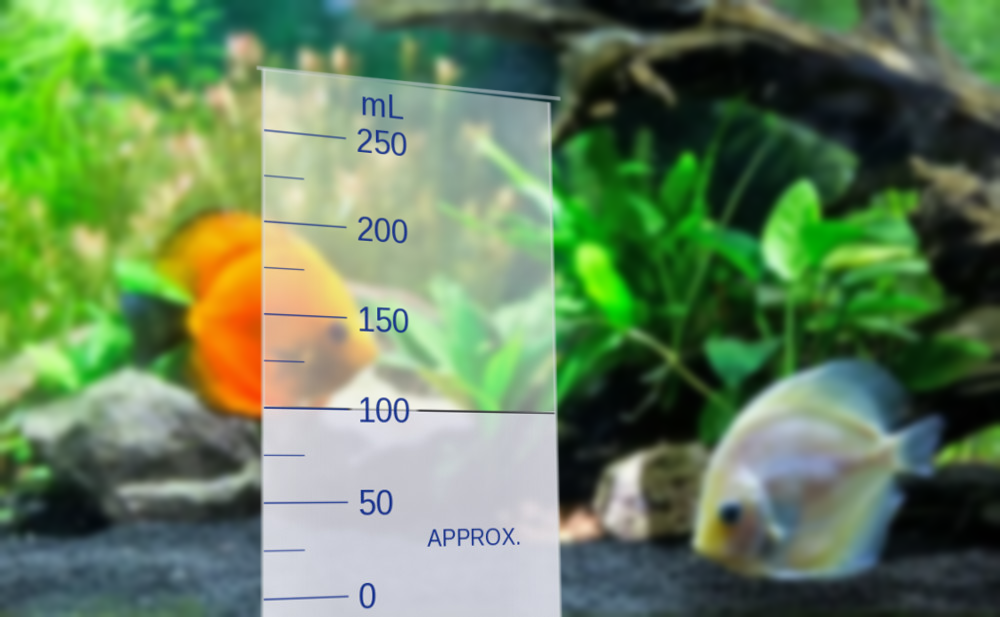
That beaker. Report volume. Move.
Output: 100 mL
